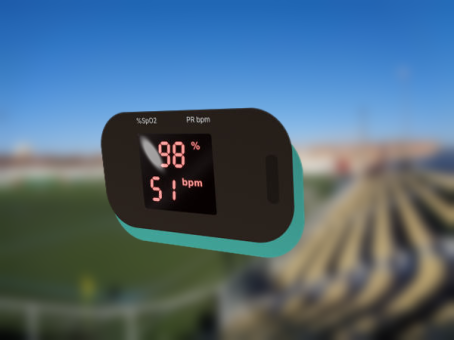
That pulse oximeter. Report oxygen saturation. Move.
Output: 98 %
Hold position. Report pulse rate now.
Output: 51 bpm
